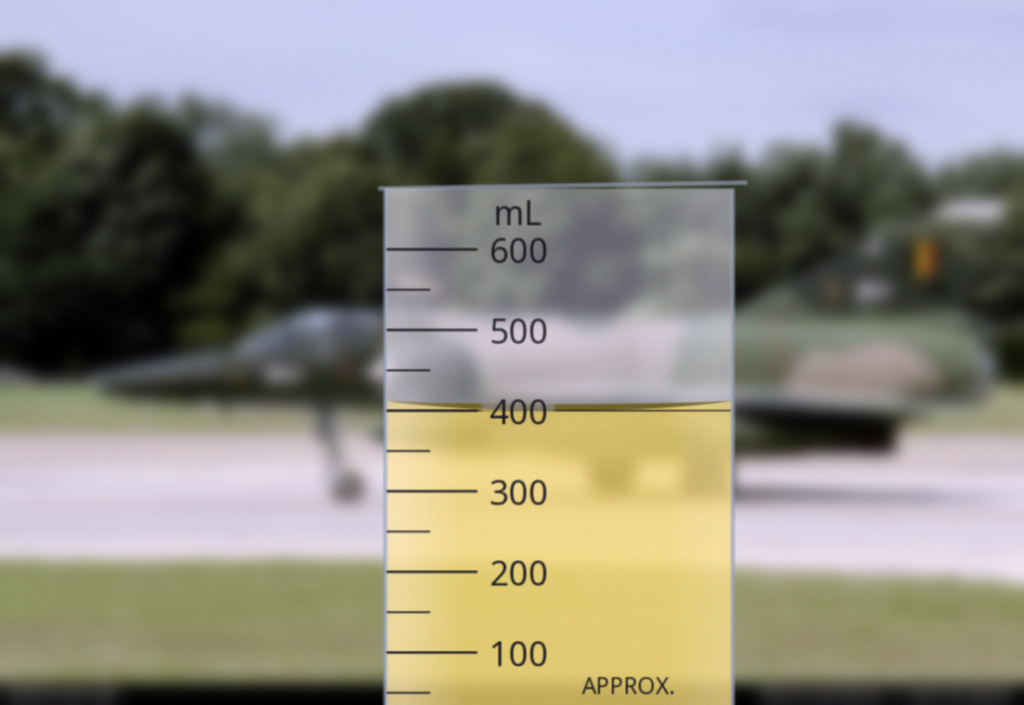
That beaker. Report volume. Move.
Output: 400 mL
